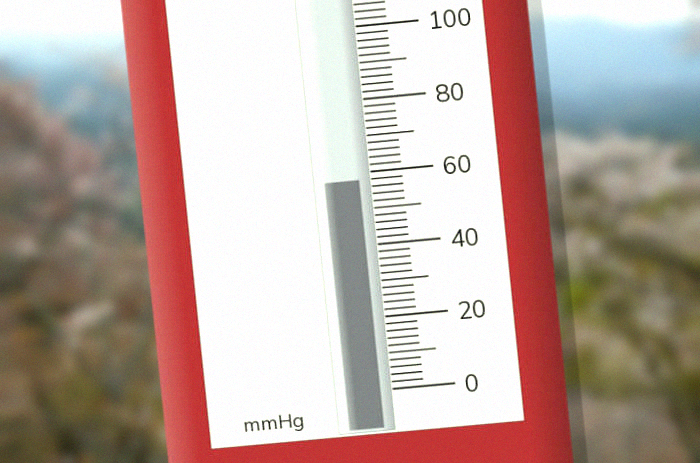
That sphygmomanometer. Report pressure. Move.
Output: 58 mmHg
